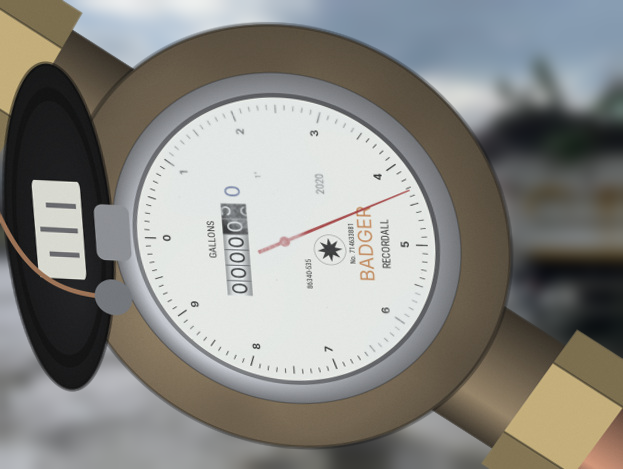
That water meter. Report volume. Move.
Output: 54.3 gal
